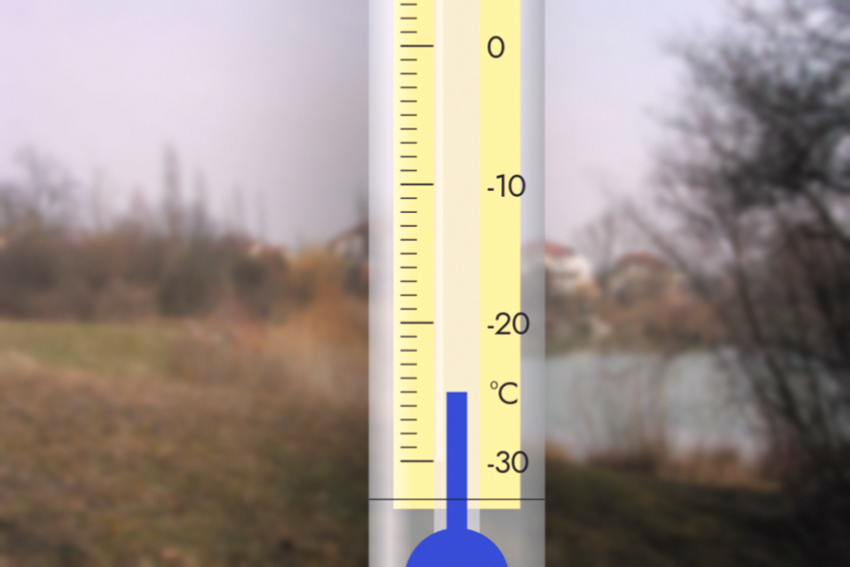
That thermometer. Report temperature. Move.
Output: -25 °C
